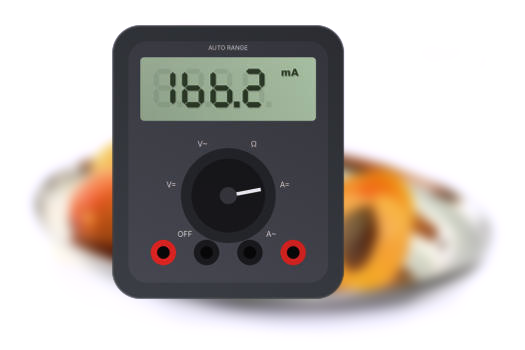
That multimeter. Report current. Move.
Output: 166.2 mA
